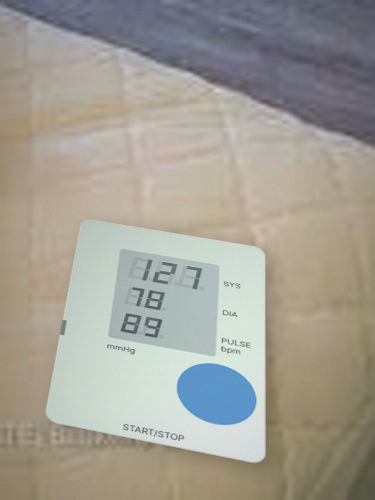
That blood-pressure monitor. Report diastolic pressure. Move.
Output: 78 mmHg
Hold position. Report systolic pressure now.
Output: 127 mmHg
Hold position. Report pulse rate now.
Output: 89 bpm
